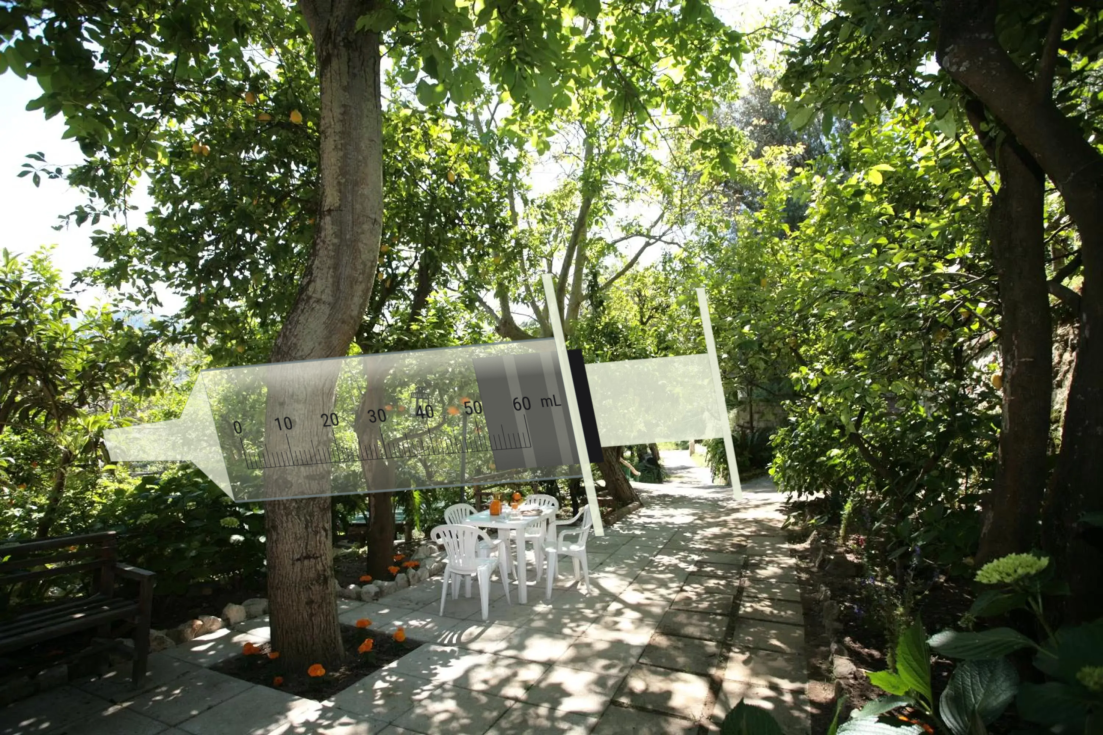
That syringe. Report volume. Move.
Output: 52 mL
